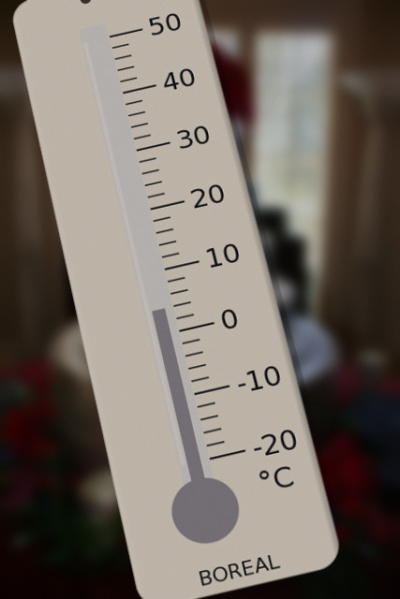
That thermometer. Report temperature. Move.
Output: 4 °C
